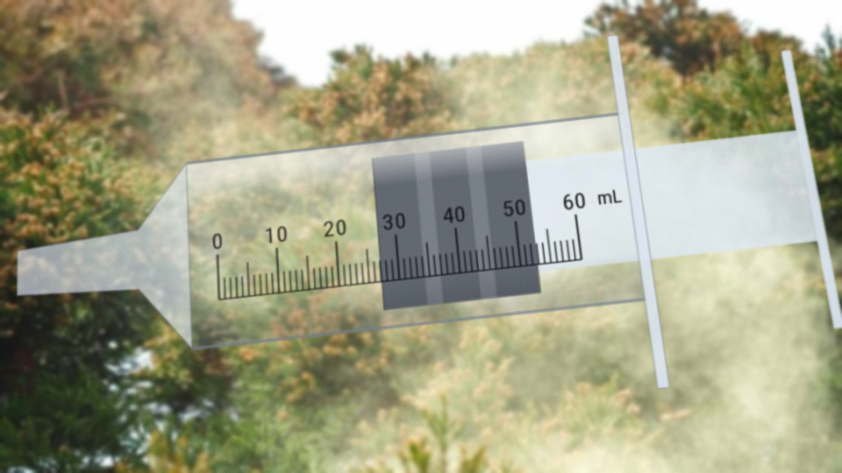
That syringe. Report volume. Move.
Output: 27 mL
